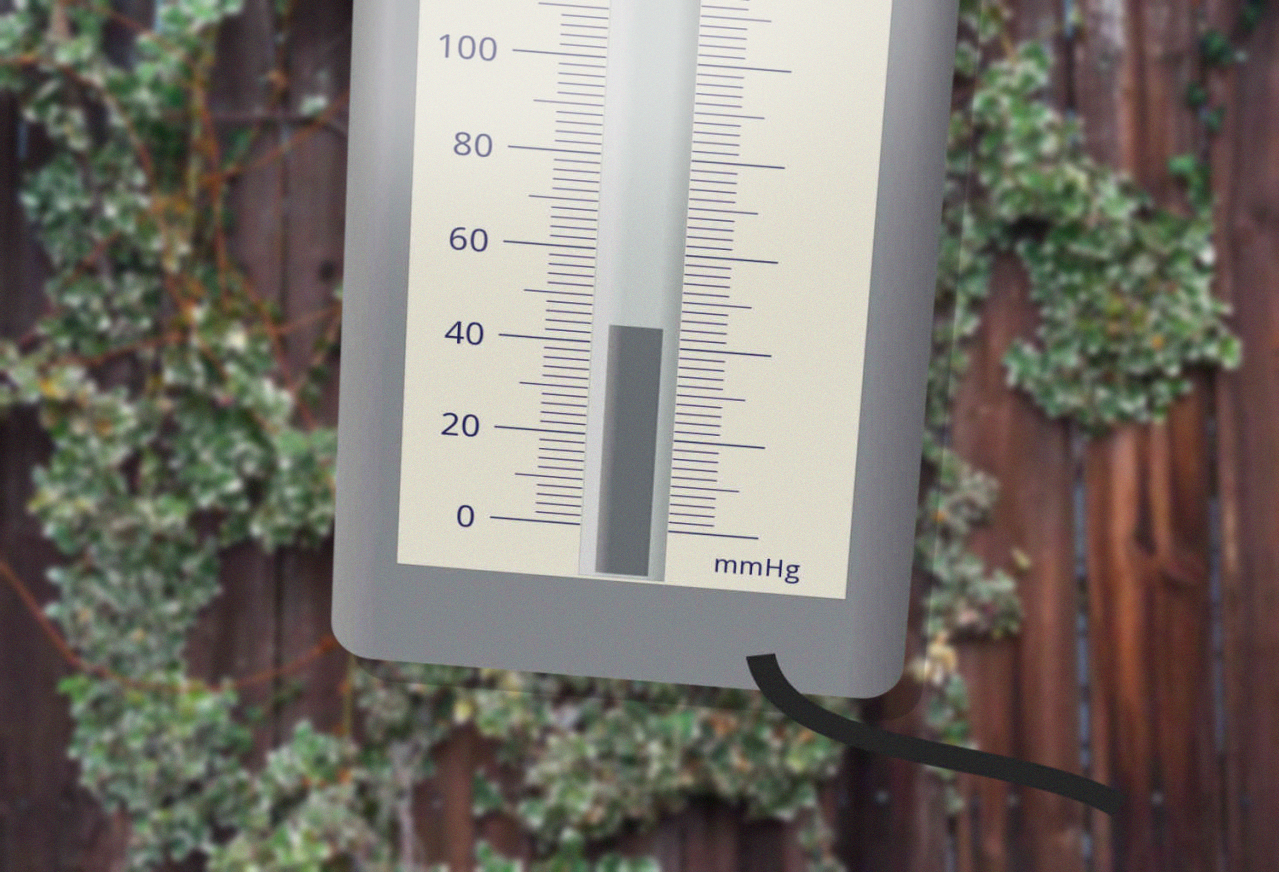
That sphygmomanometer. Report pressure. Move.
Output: 44 mmHg
